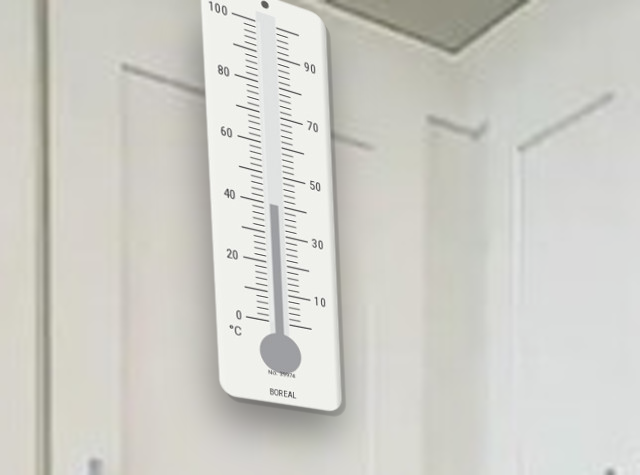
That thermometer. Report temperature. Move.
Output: 40 °C
